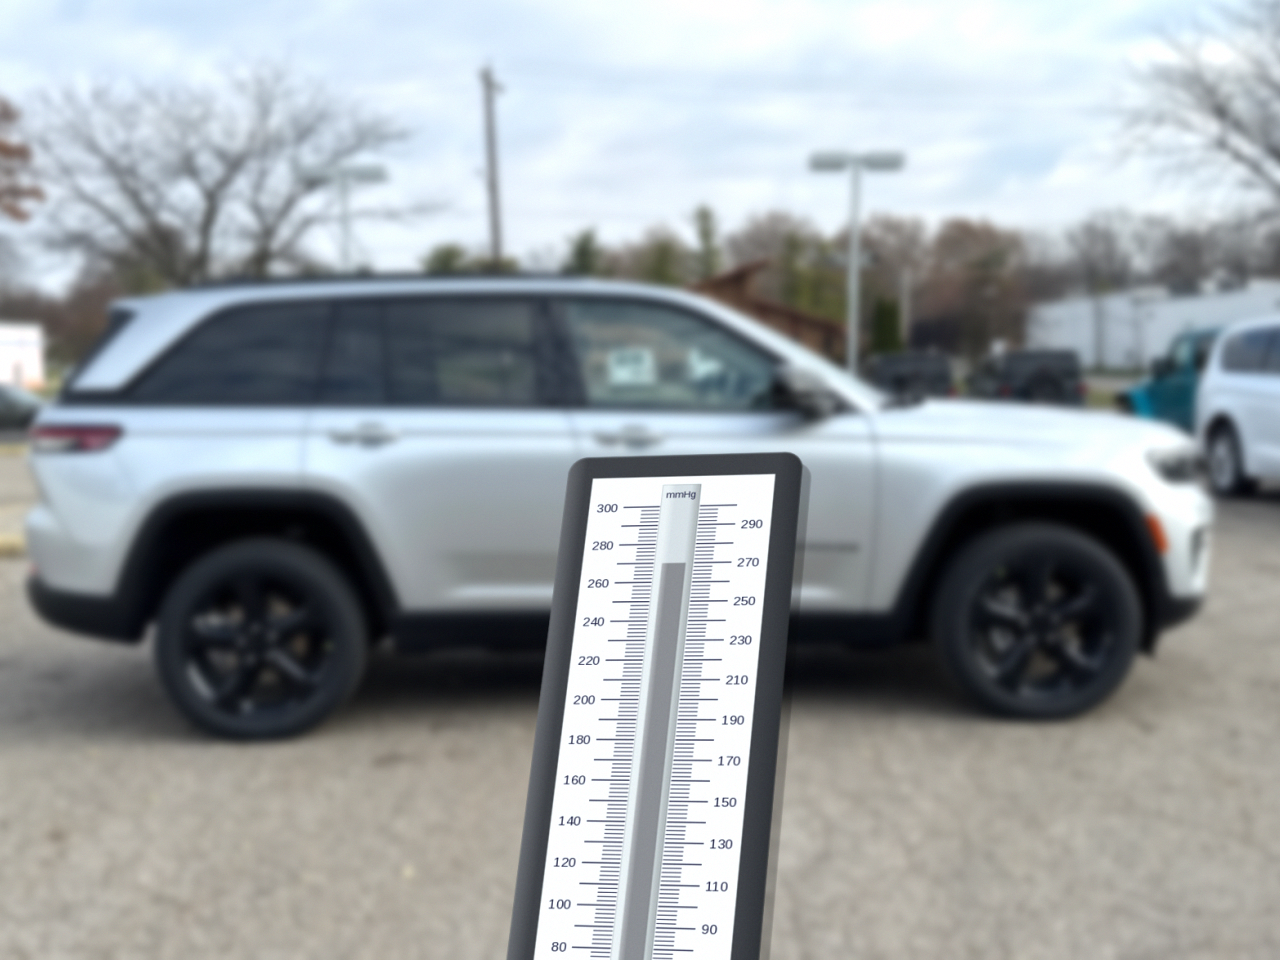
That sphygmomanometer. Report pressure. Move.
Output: 270 mmHg
